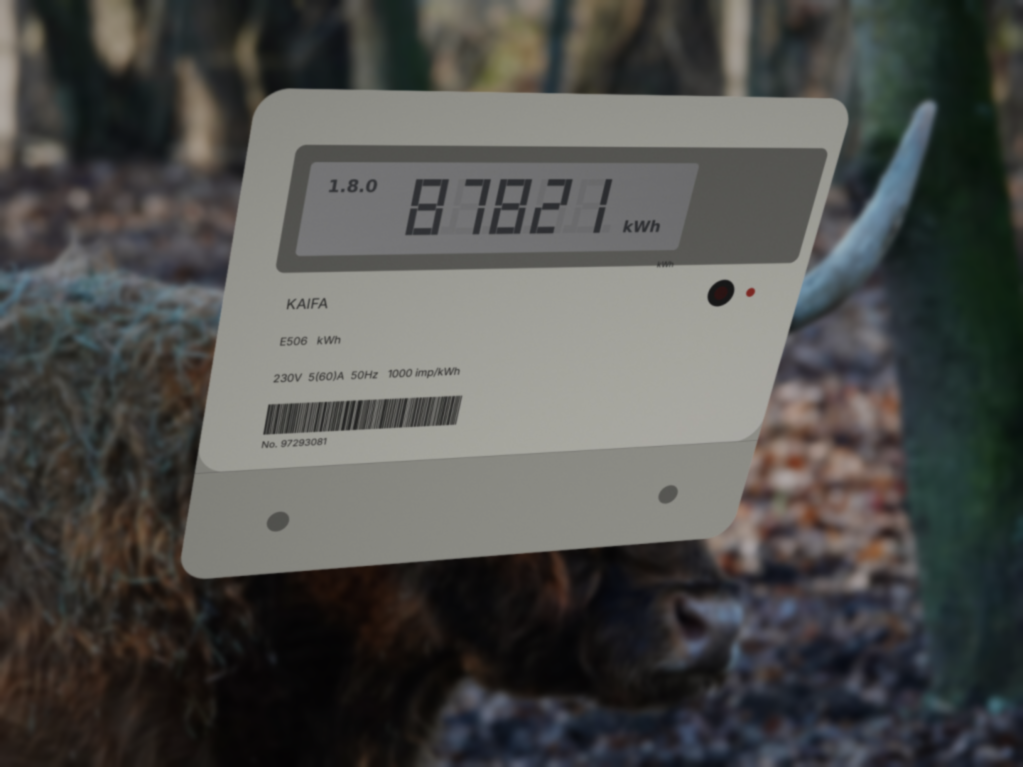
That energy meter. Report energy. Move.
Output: 87821 kWh
